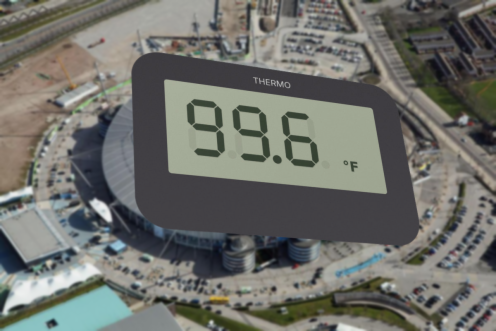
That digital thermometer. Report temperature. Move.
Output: 99.6 °F
